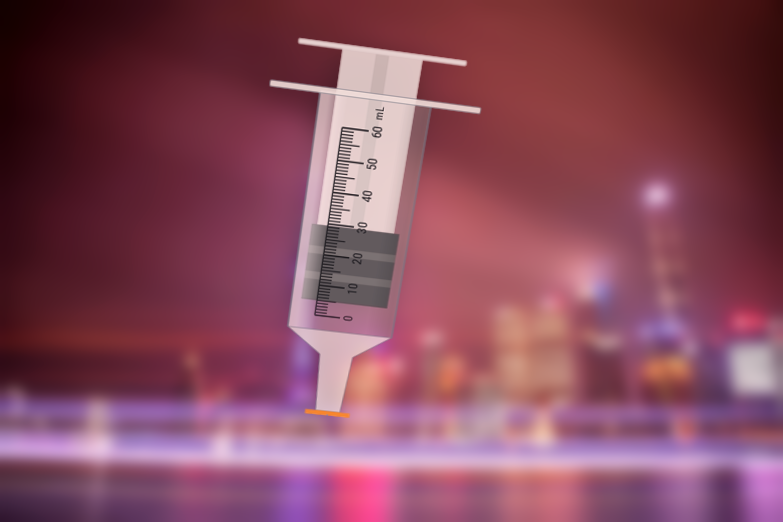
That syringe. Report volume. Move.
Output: 5 mL
